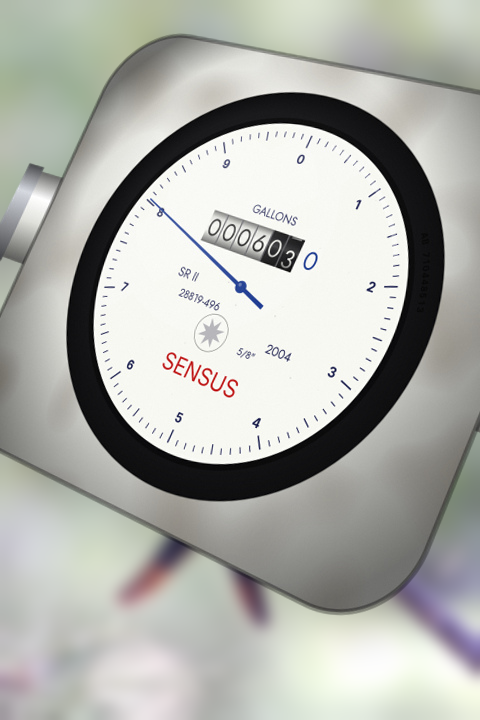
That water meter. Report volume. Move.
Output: 6028.0 gal
